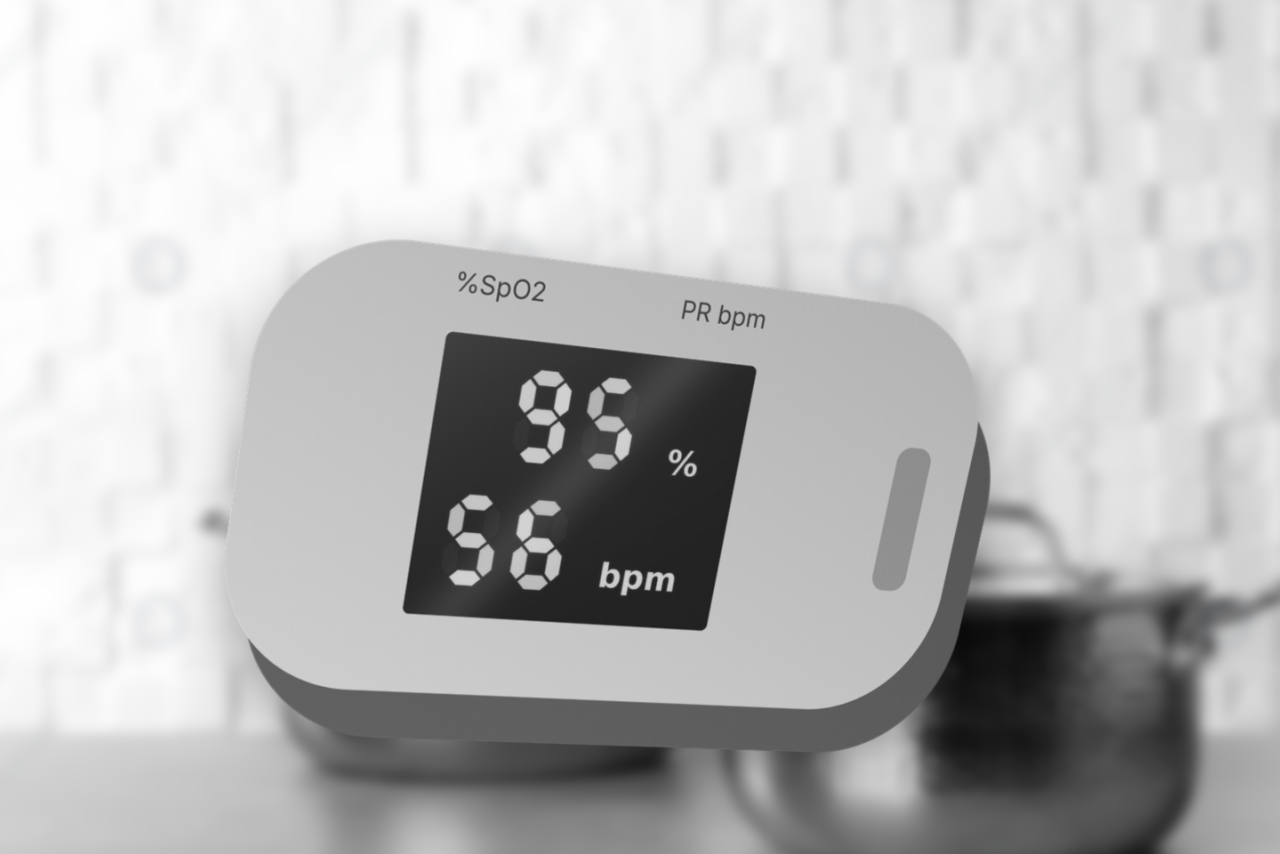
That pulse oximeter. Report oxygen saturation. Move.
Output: 95 %
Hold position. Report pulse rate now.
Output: 56 bpm
